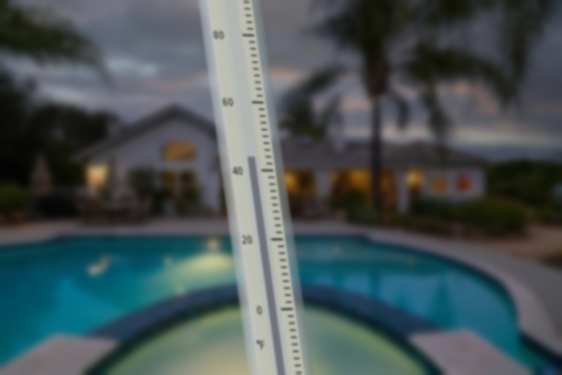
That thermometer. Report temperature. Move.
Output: 44 °F
